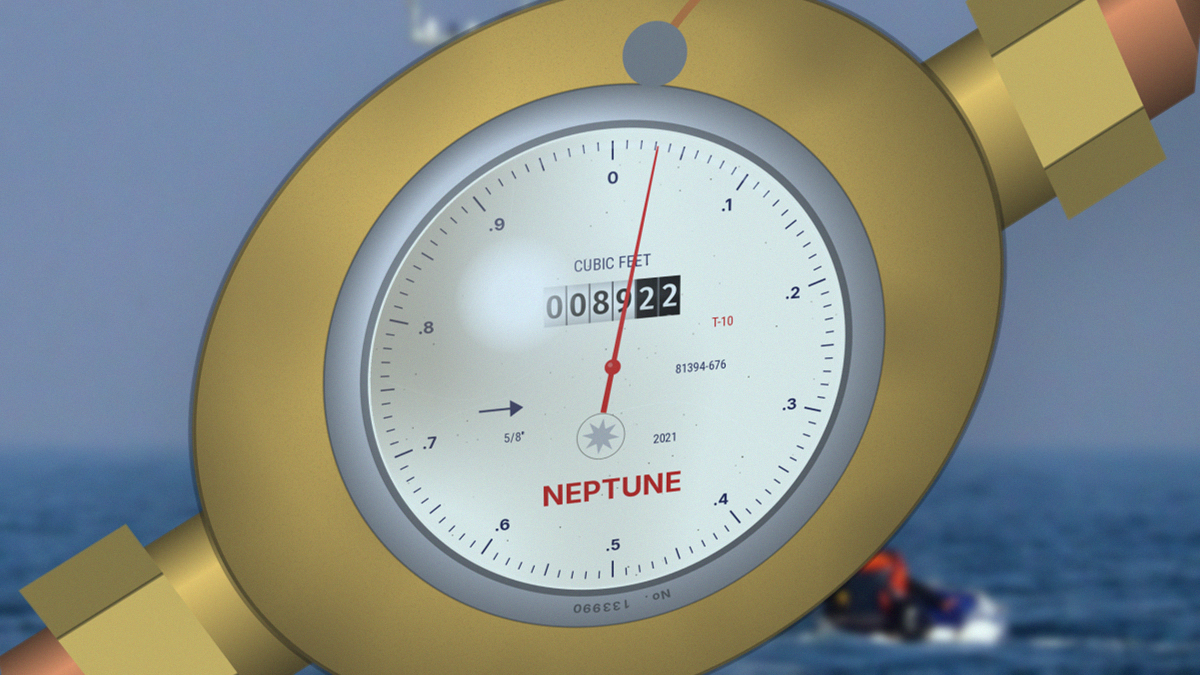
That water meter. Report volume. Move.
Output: 8922.03 ft³
